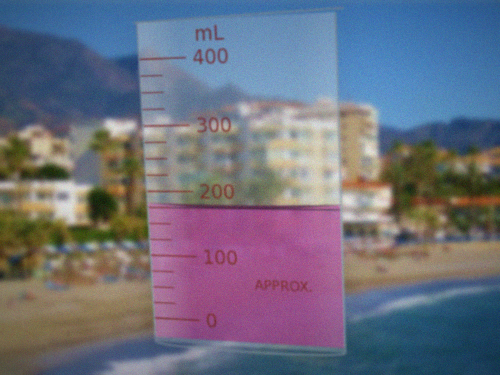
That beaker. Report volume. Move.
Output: 175 mL
